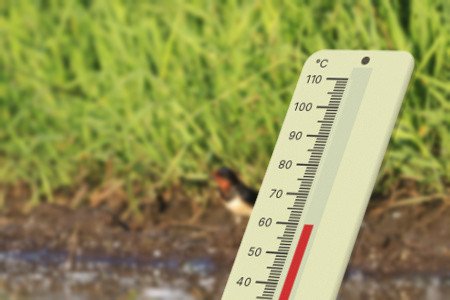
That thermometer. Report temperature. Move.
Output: 60 °C
